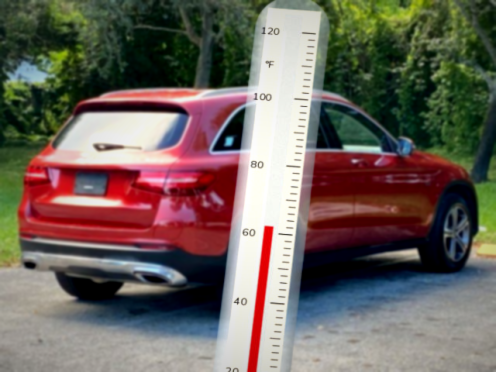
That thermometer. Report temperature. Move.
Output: 62 °F
